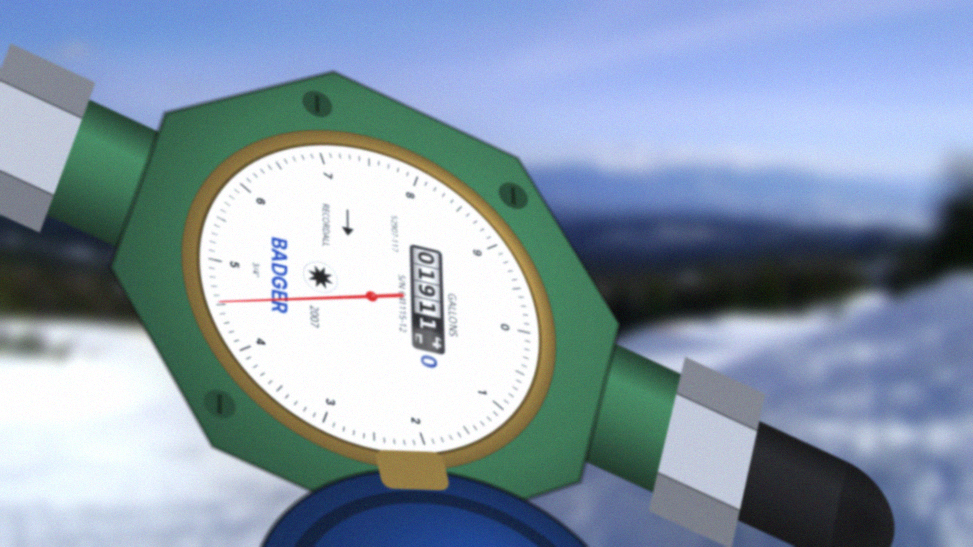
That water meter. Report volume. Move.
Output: 191144.5 gal
